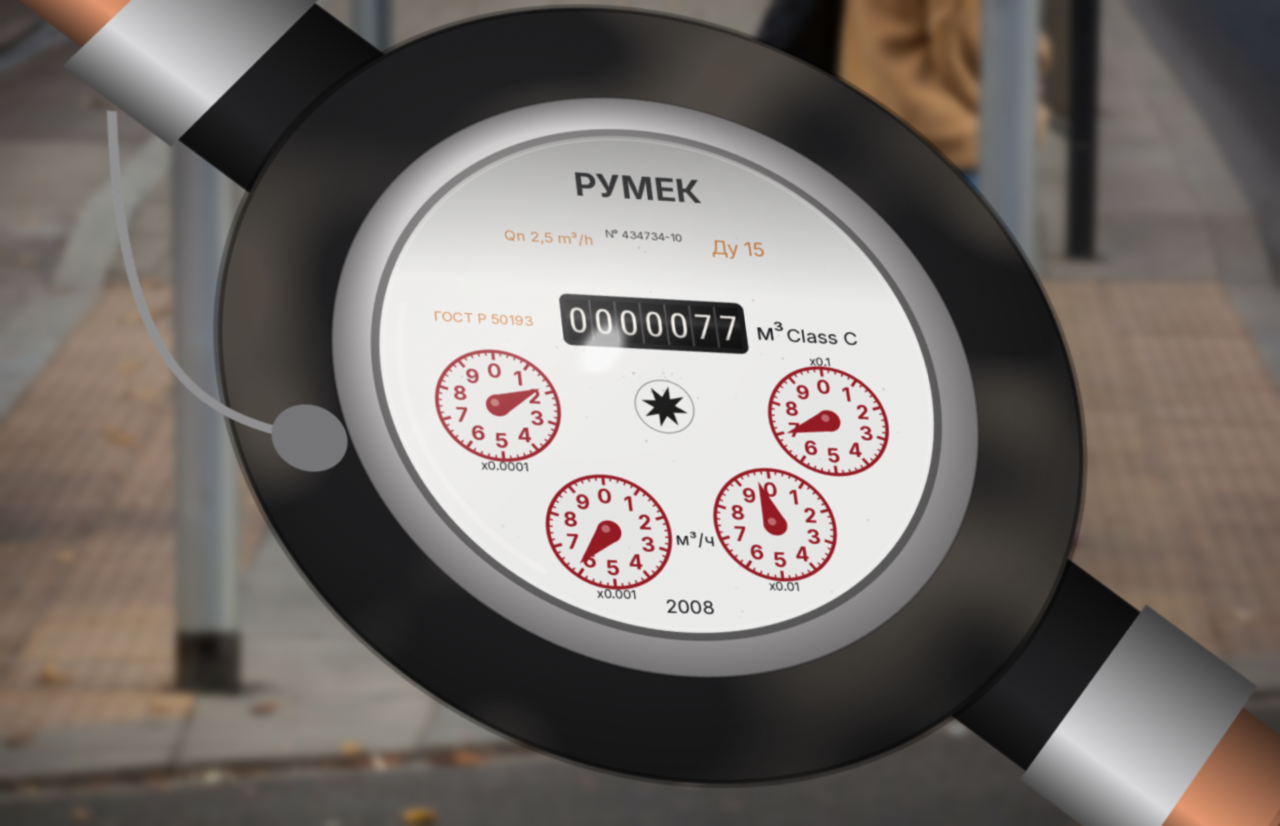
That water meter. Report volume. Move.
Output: 77.6961 m³
